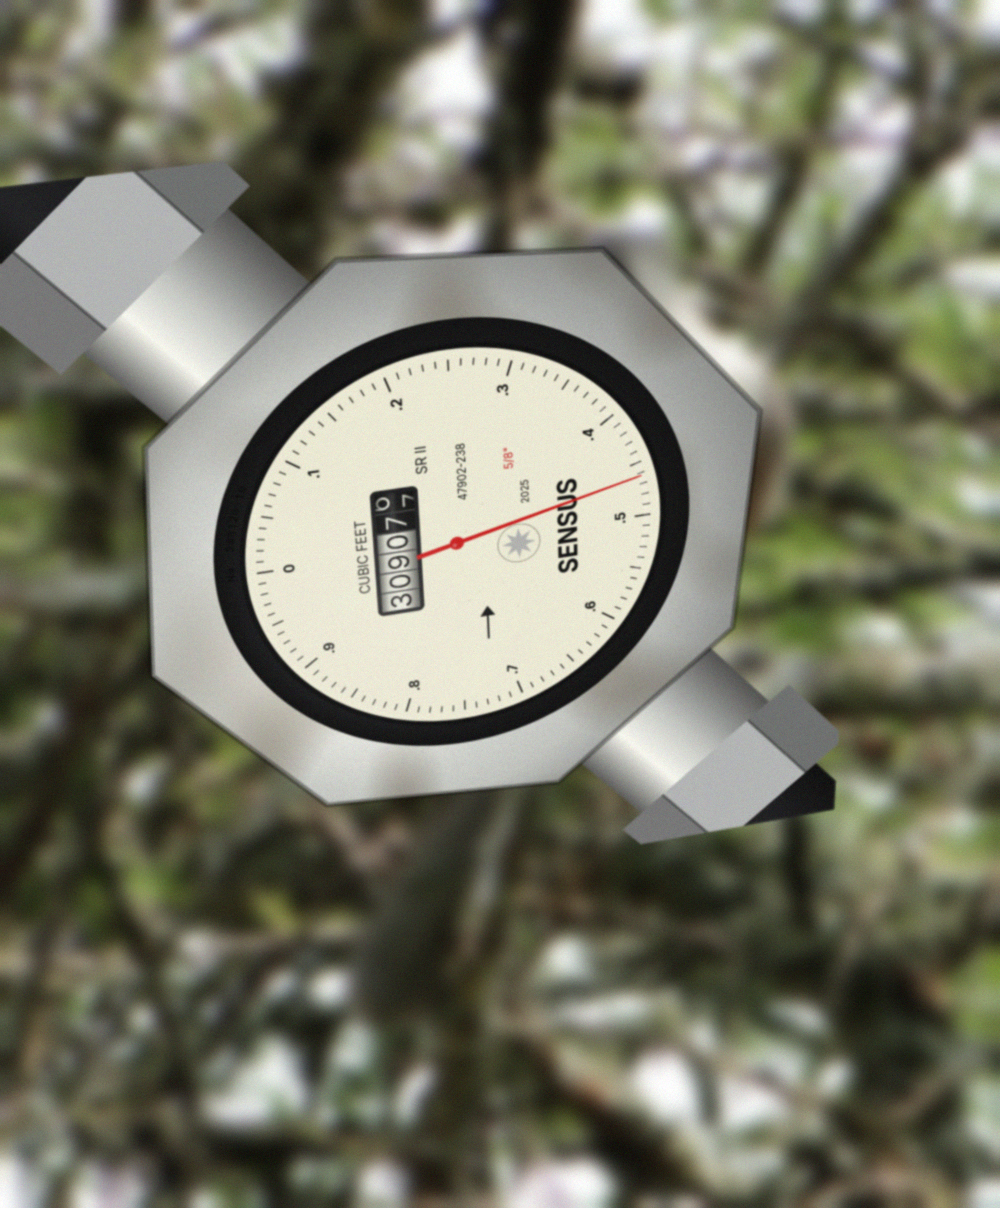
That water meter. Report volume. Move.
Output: 309076.46 ft³
